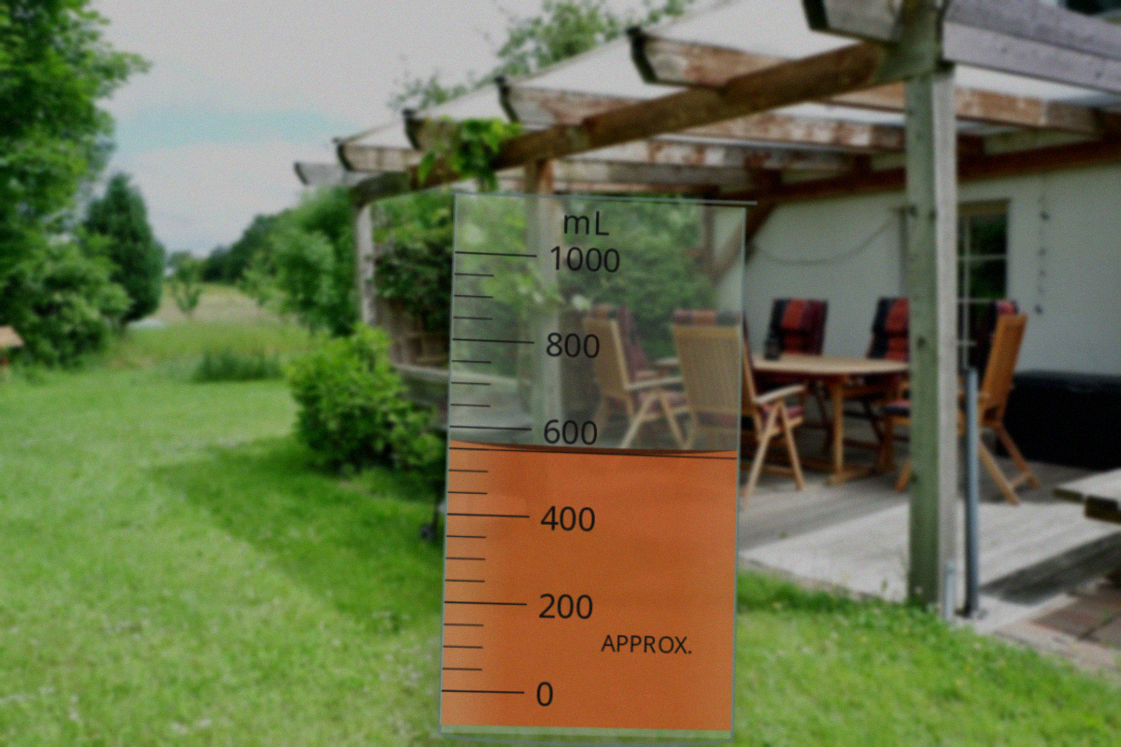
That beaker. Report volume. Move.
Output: 550 mL
